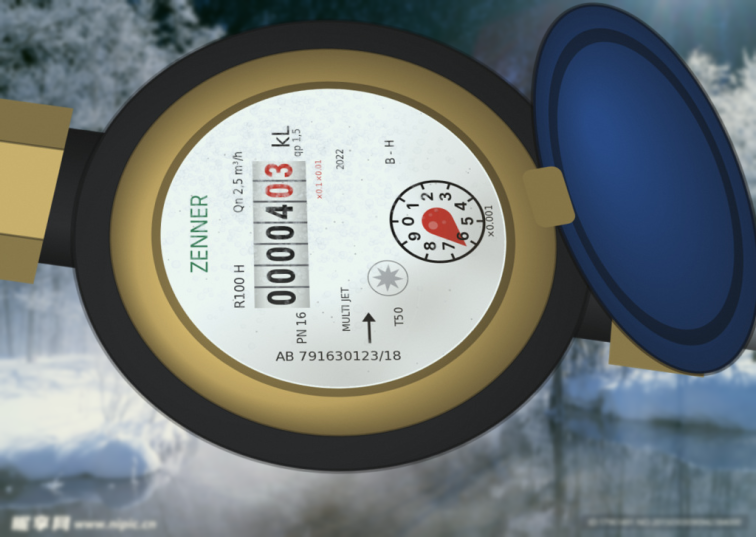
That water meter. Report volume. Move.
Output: 4.036 kL
